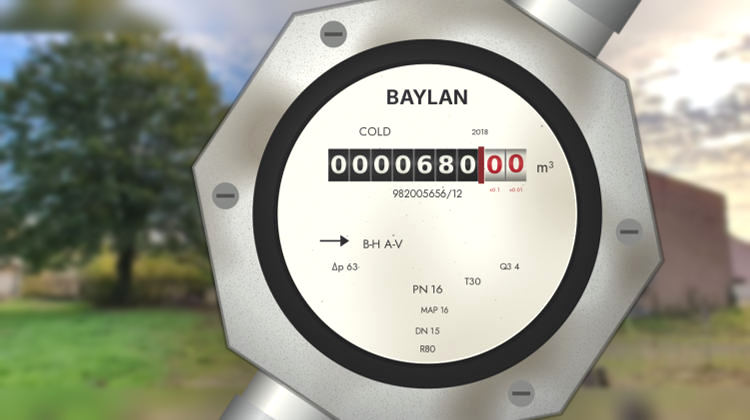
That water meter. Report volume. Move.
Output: 680.00 m³
